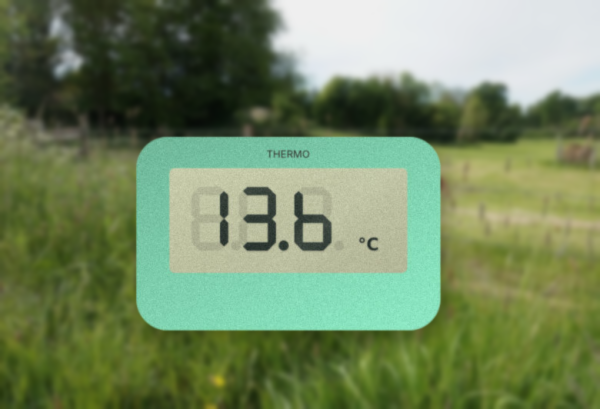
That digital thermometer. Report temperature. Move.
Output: 13.6 °C
